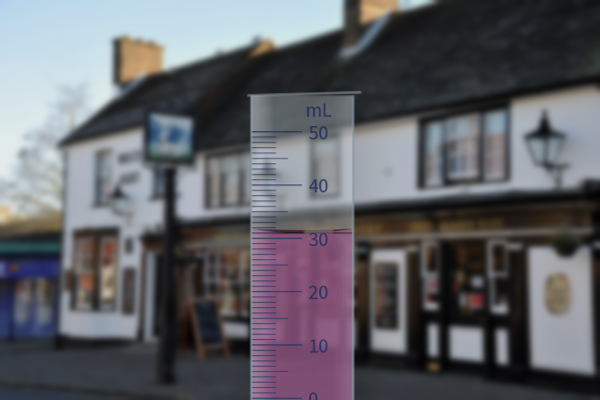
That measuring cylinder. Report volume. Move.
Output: 31 mL
